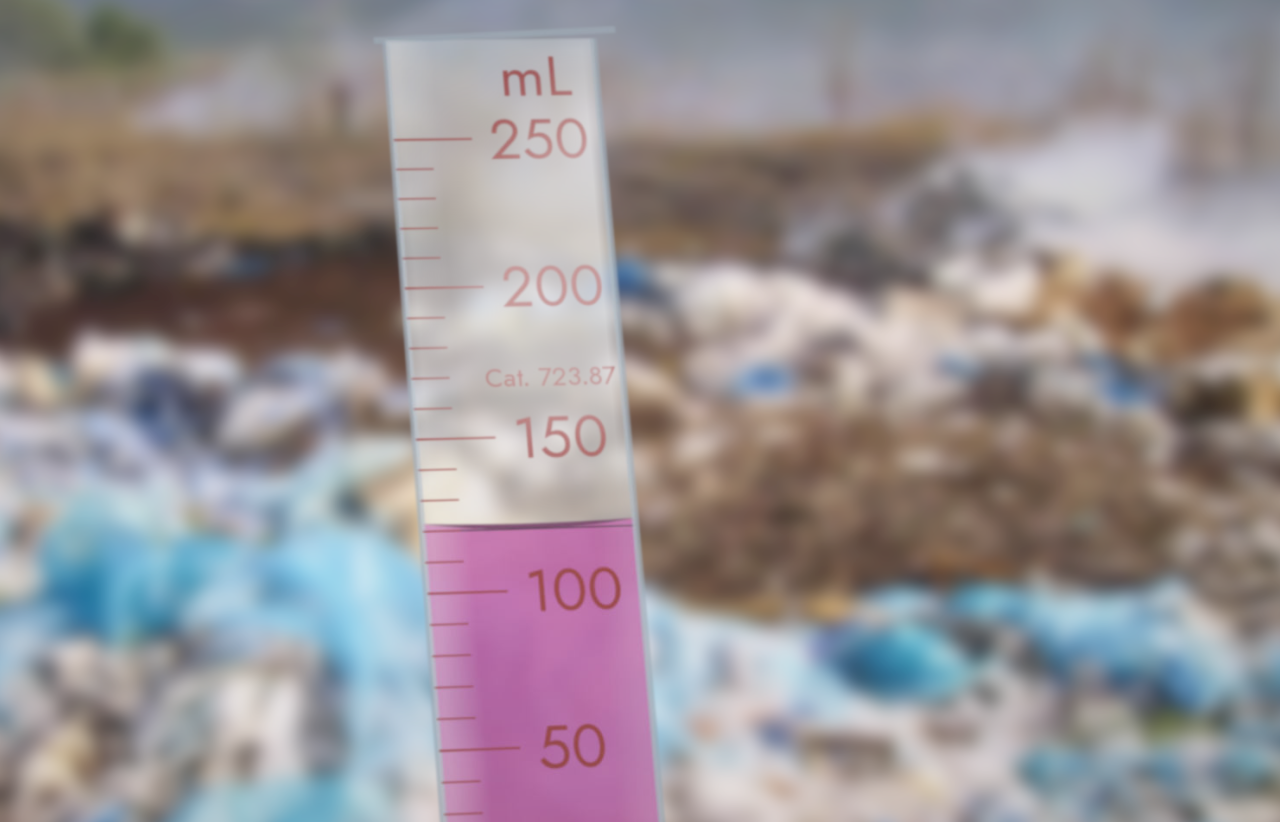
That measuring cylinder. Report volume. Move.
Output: 120 mL
